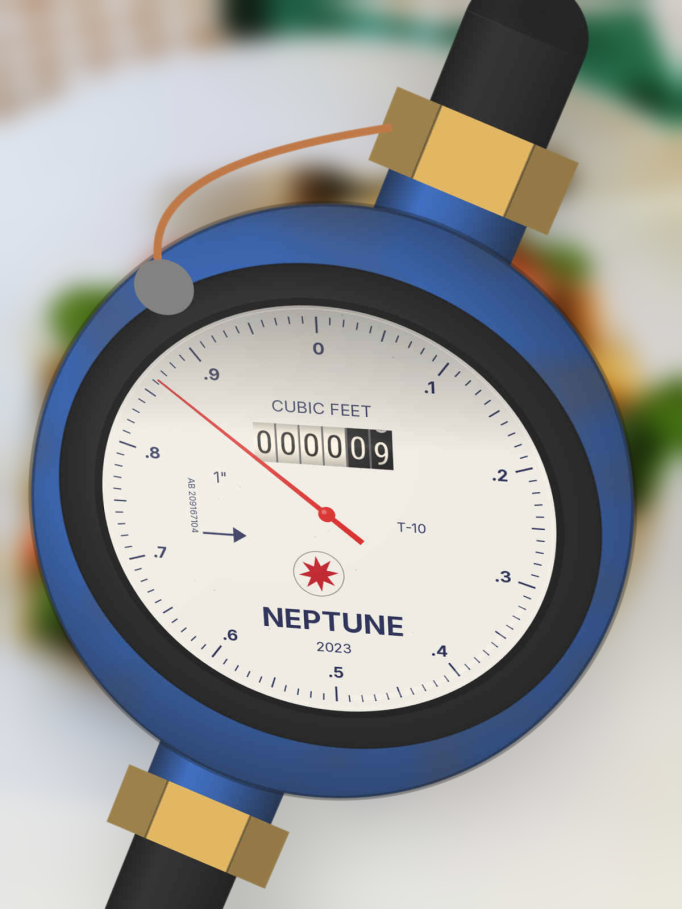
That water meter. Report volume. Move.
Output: 8.86 ft³
